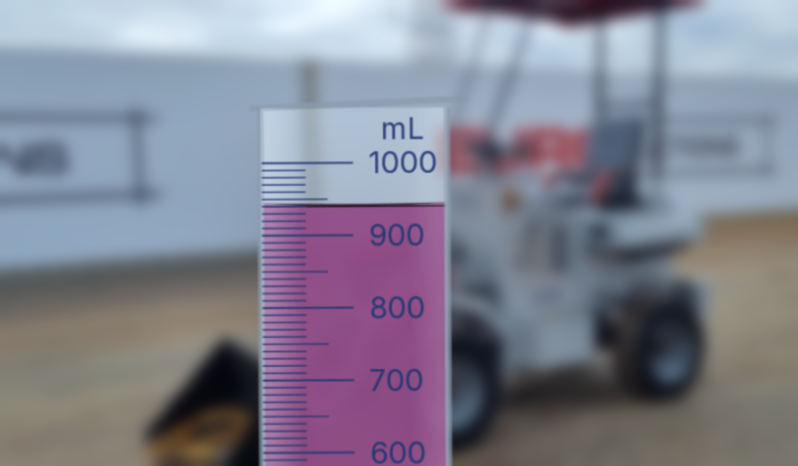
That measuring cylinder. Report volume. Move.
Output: 940 mL
